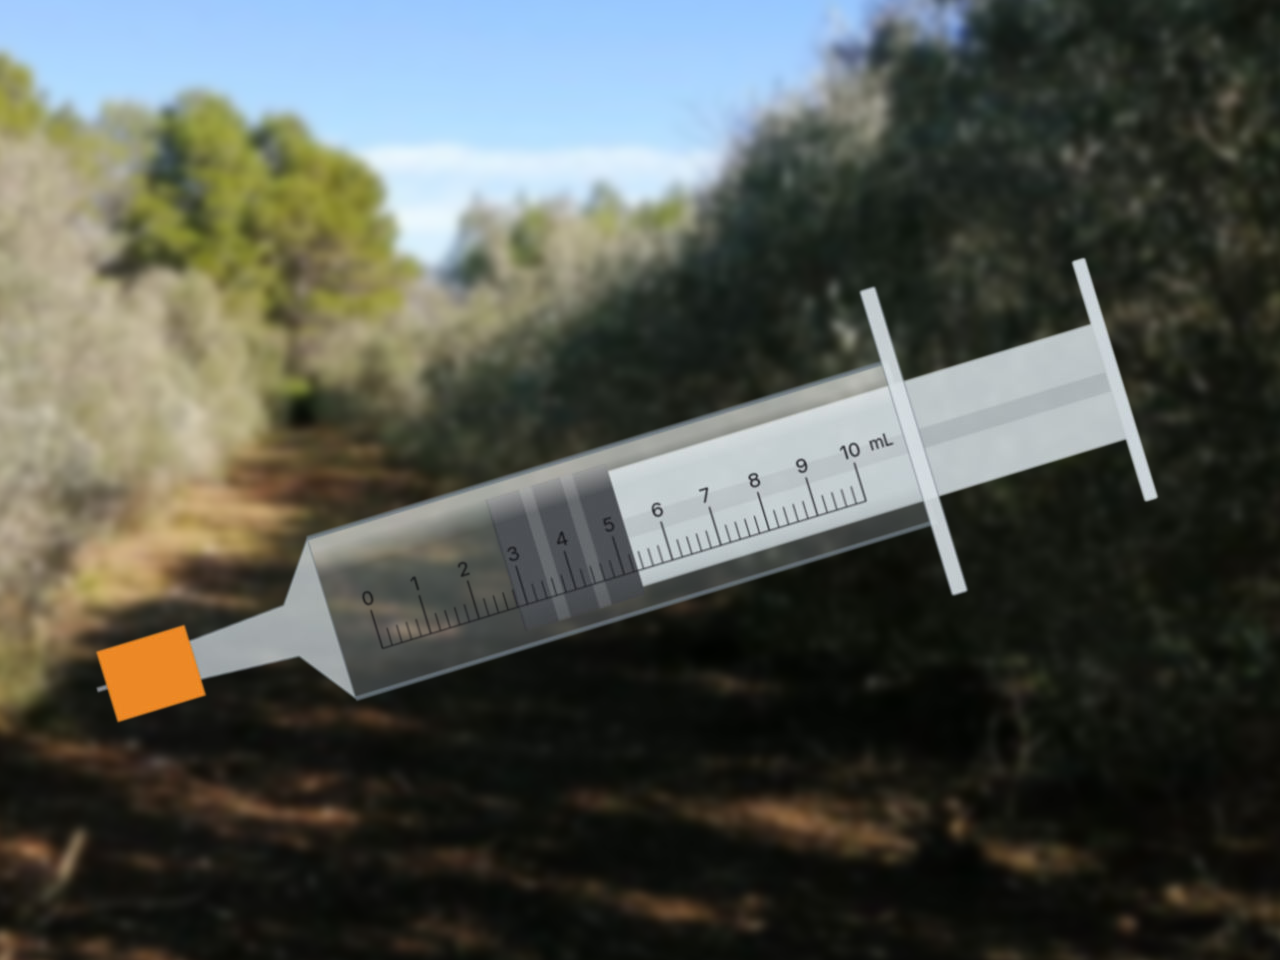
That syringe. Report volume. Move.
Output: 2.8 mL
